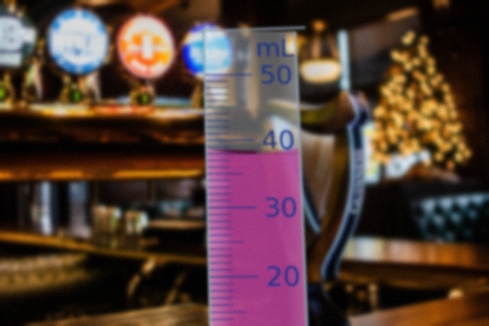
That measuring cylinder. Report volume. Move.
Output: 38 mL
